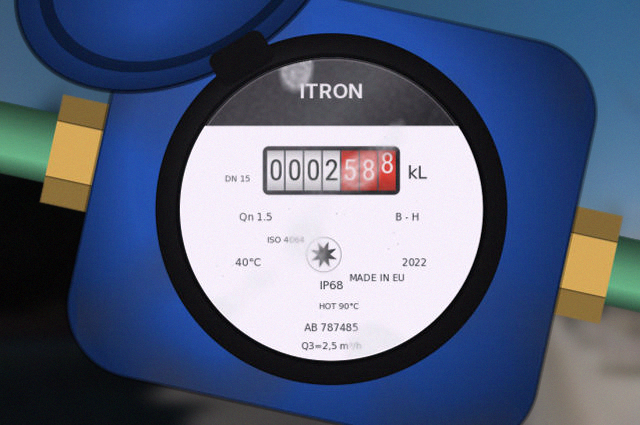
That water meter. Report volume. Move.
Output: 2.588 kL
